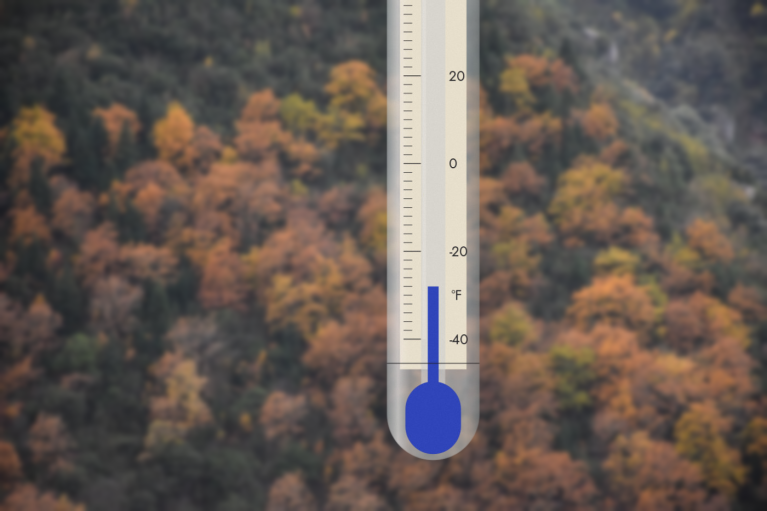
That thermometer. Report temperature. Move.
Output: -28 °F
